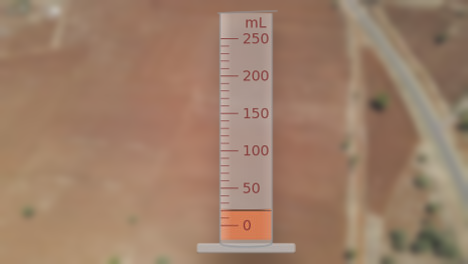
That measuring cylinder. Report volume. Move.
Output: 20 mL
